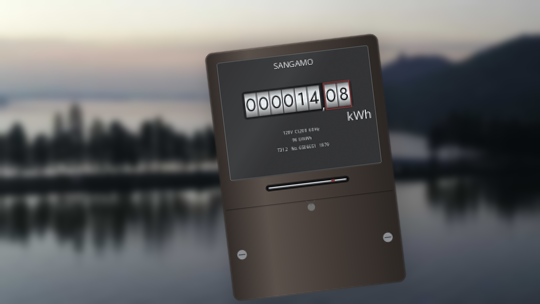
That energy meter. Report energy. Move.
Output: 14.08 kWh
